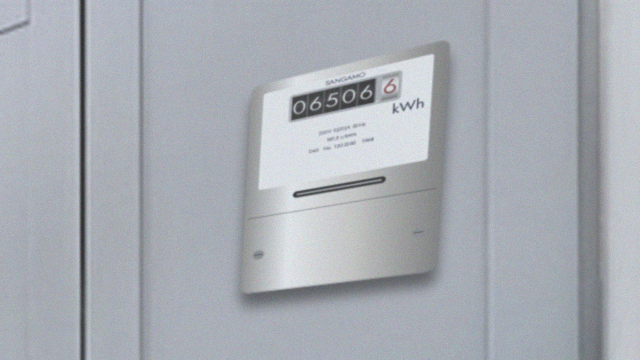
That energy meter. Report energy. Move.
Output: 6506.6 kWh
